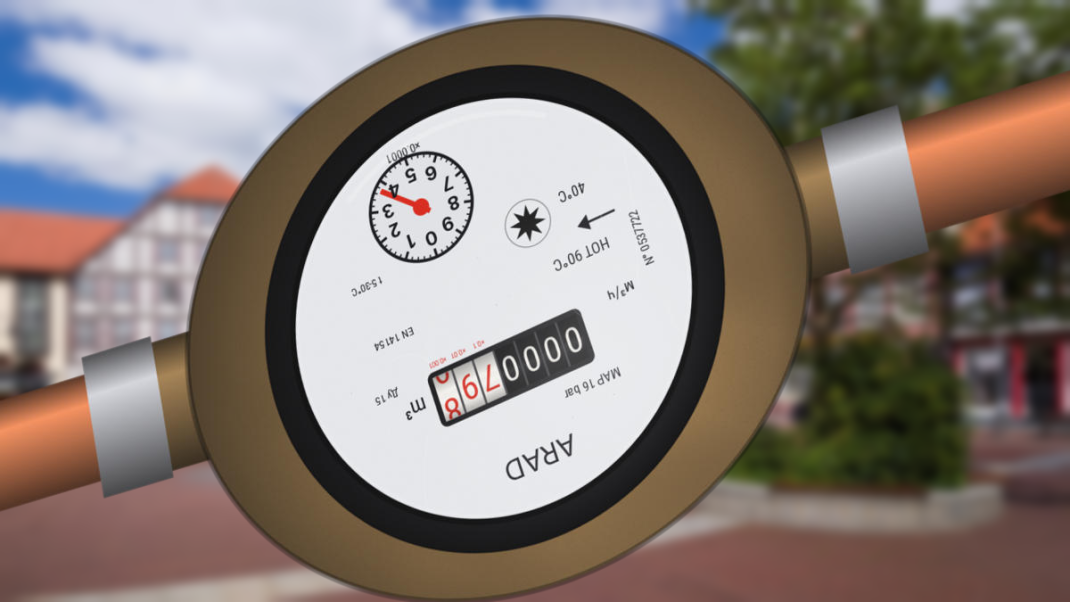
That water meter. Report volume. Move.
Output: 0.7983 m³
